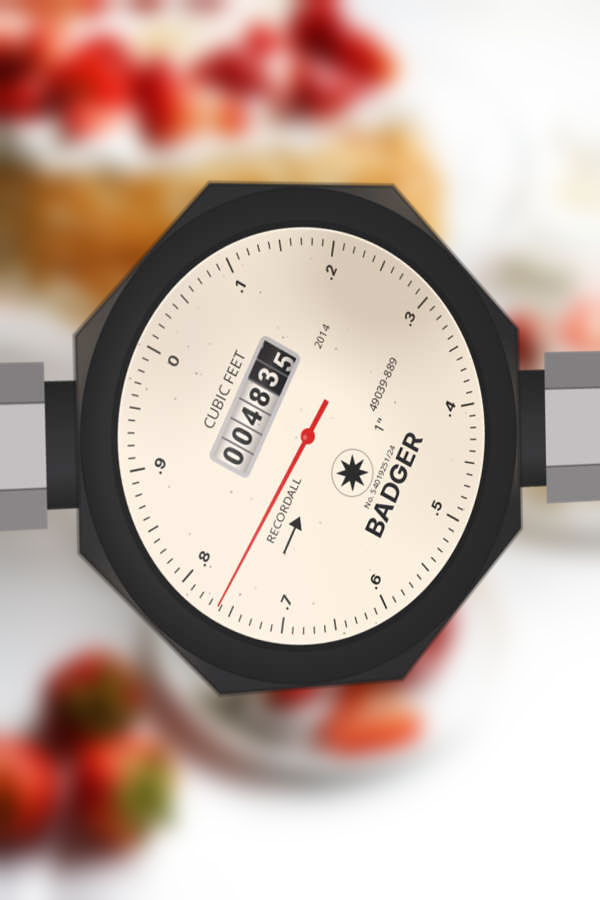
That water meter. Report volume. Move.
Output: 4834.76 ft³
